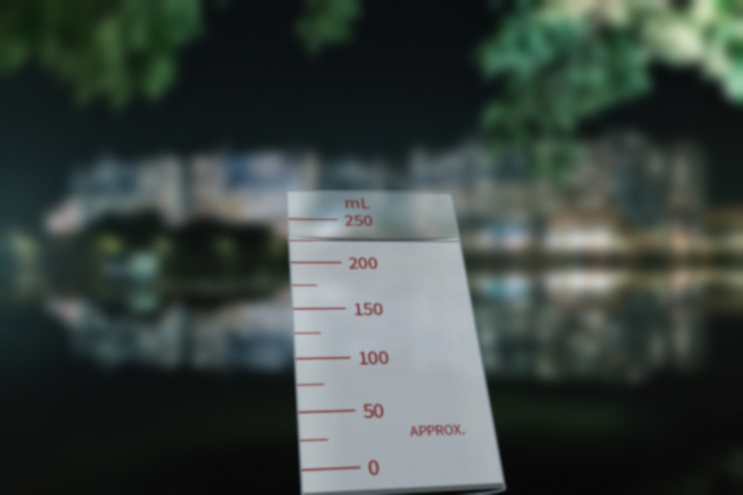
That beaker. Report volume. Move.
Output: 225 mL
